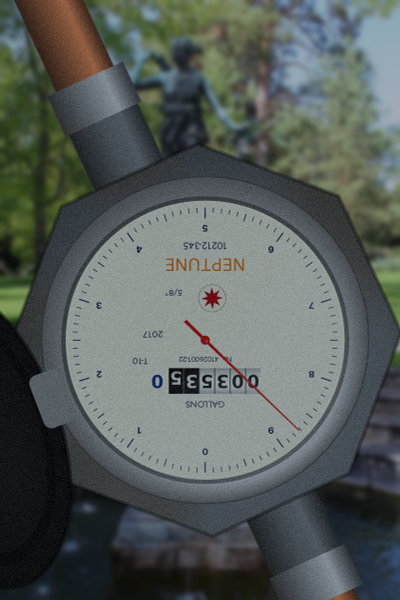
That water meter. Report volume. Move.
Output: 35348.7 gal
